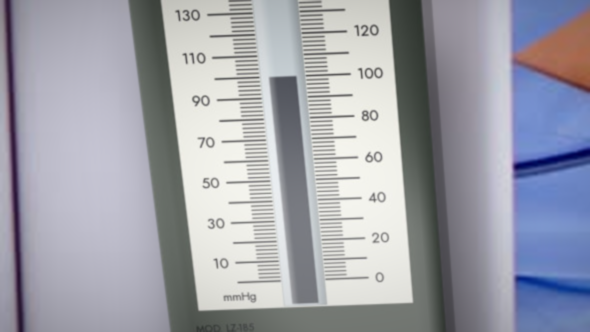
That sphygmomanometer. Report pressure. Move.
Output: 100 mmHg
